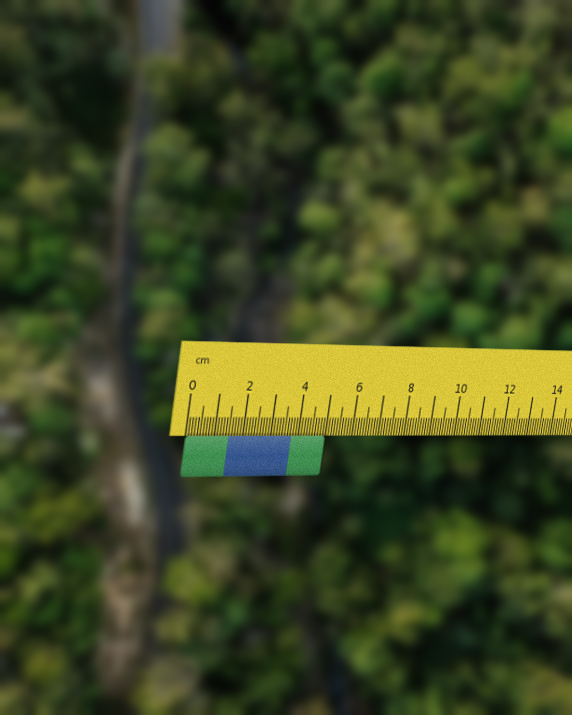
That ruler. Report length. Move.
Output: 5 cm
